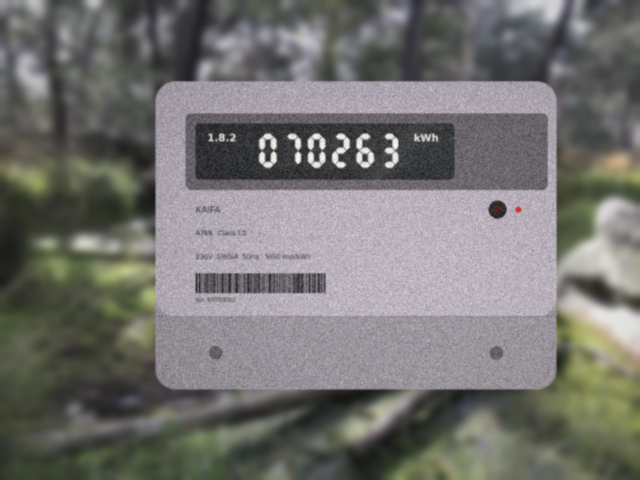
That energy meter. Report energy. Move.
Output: 70263 kWh
